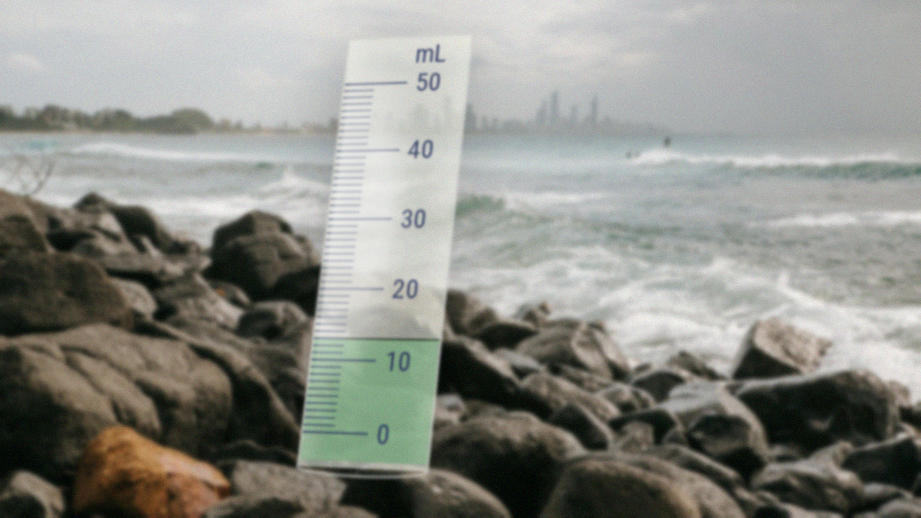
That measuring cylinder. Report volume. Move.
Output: 13 mL
